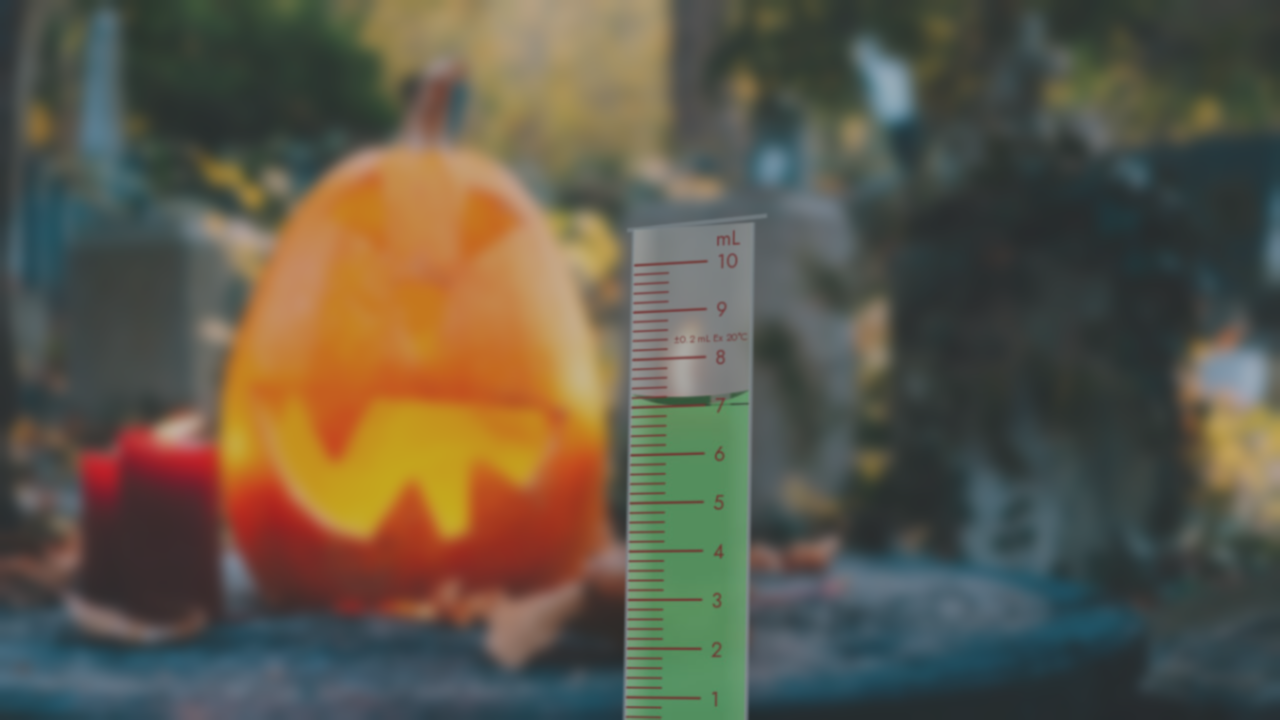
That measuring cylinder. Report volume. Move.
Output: 7 mL
